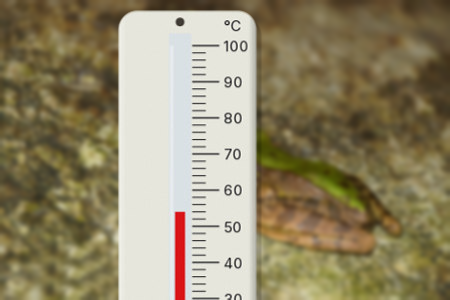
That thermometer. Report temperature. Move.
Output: 54 °C
